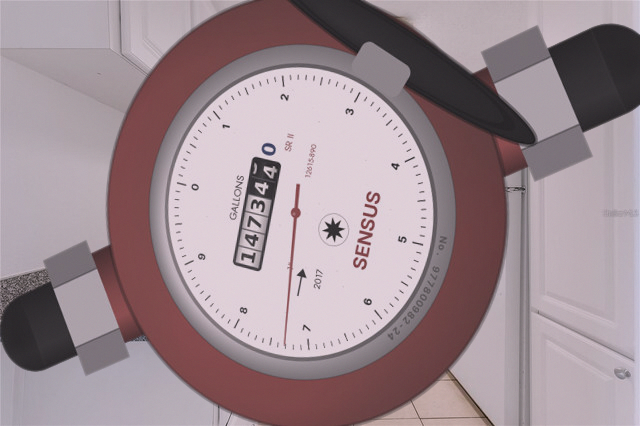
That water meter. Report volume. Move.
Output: 1473437.3 gal
